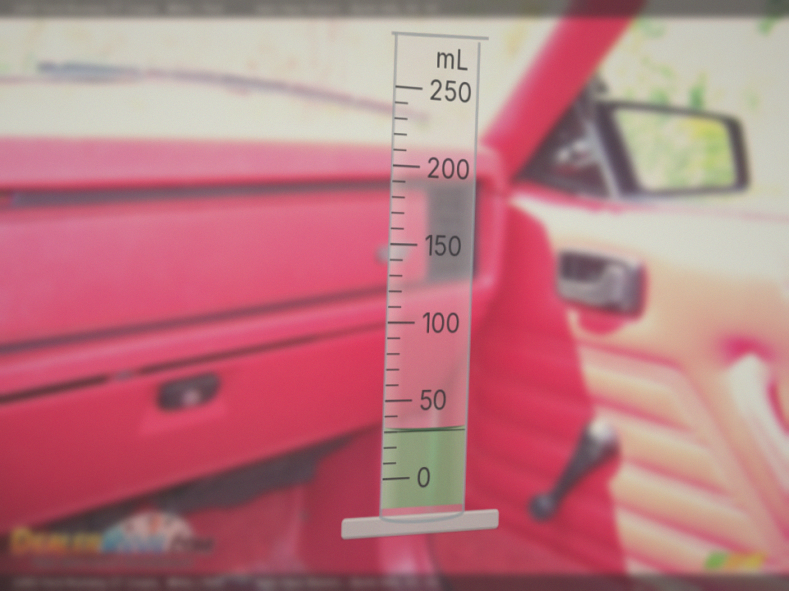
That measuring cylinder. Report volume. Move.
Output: 30 mL
